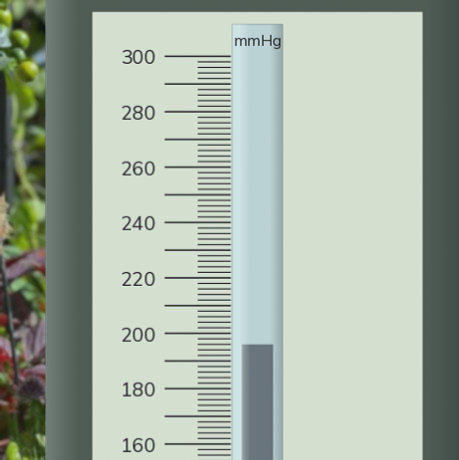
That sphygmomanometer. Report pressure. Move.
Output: 196 mmHg
